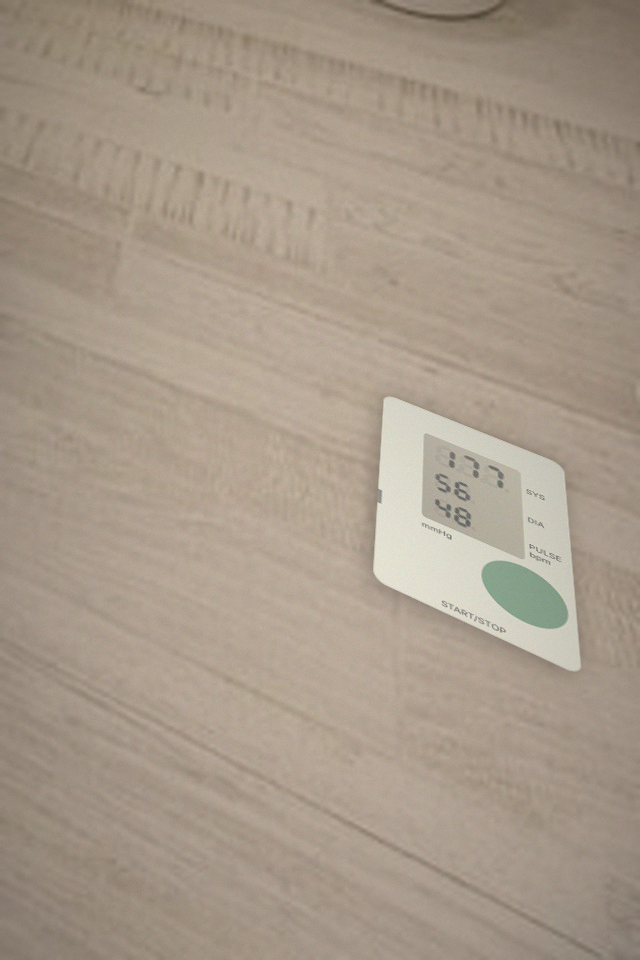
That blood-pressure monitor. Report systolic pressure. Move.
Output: 177 mmHg
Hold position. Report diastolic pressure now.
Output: 56 mmHg
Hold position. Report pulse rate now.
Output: 48 bpm
